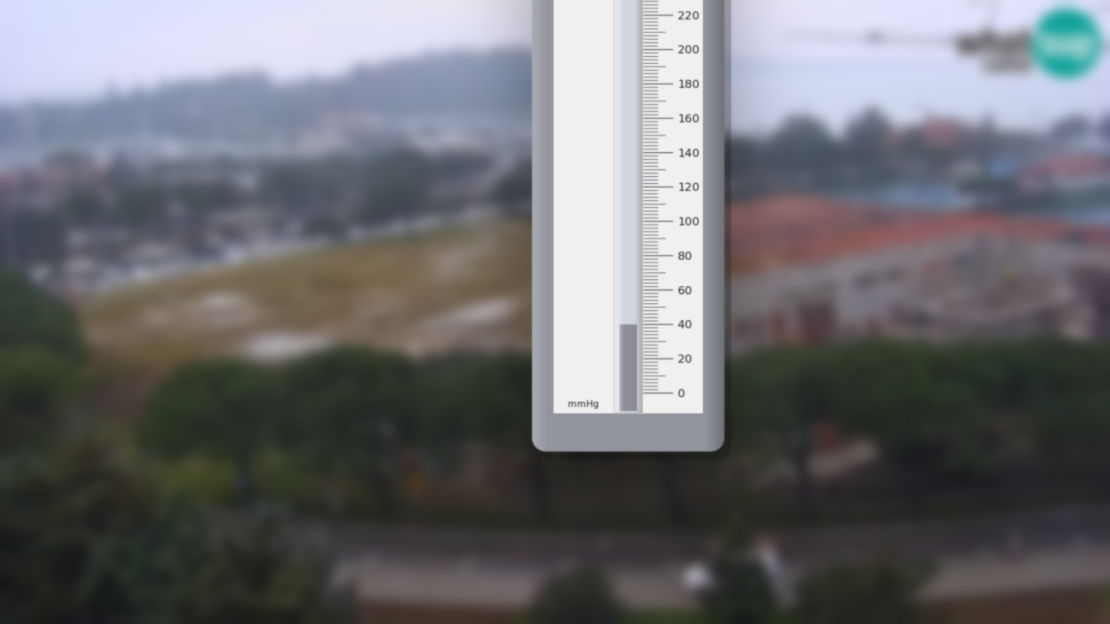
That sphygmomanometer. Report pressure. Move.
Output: 40 mmHg
